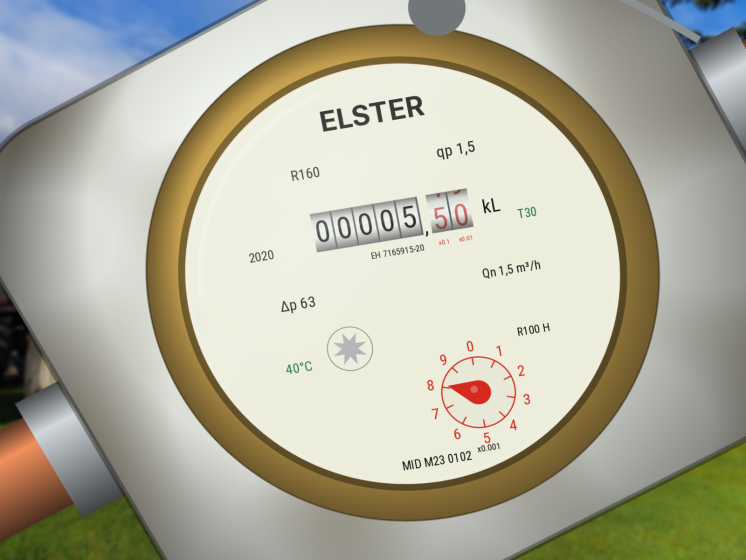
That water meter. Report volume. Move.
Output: 5.498 kL
